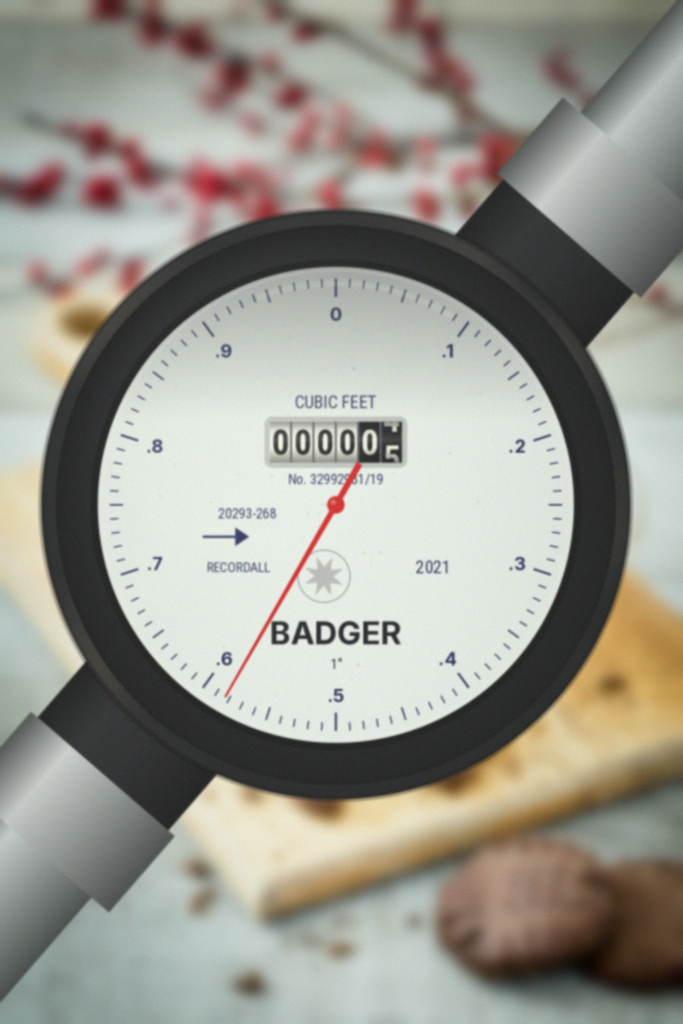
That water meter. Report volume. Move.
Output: 4.58 ft³
